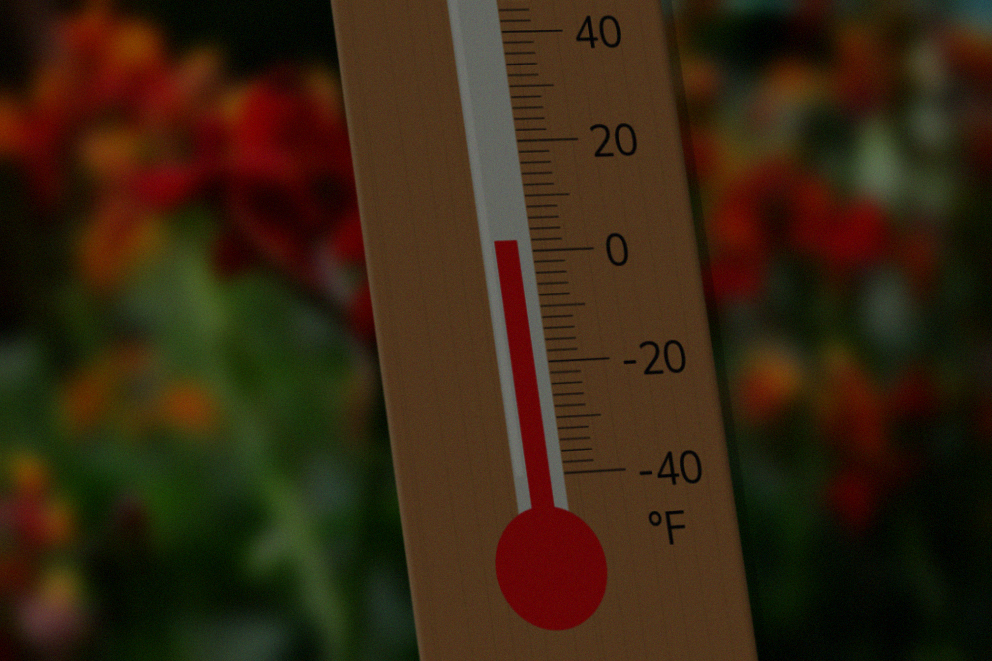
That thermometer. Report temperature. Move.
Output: 2 °F
